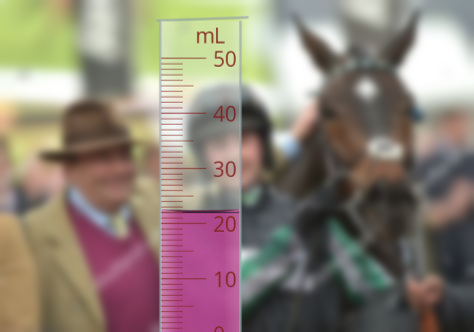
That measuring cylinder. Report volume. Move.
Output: 22 mL
